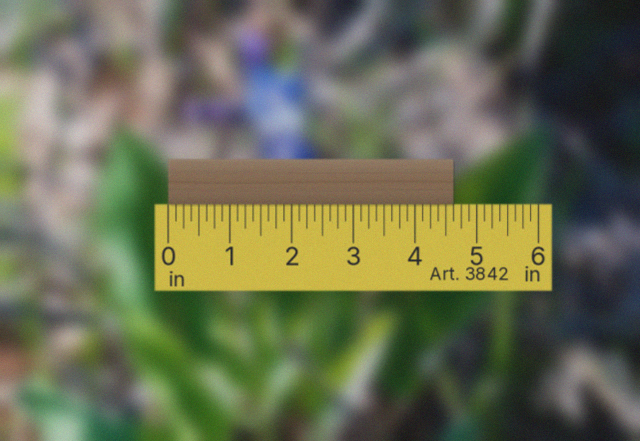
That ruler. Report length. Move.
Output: 4.625 in
